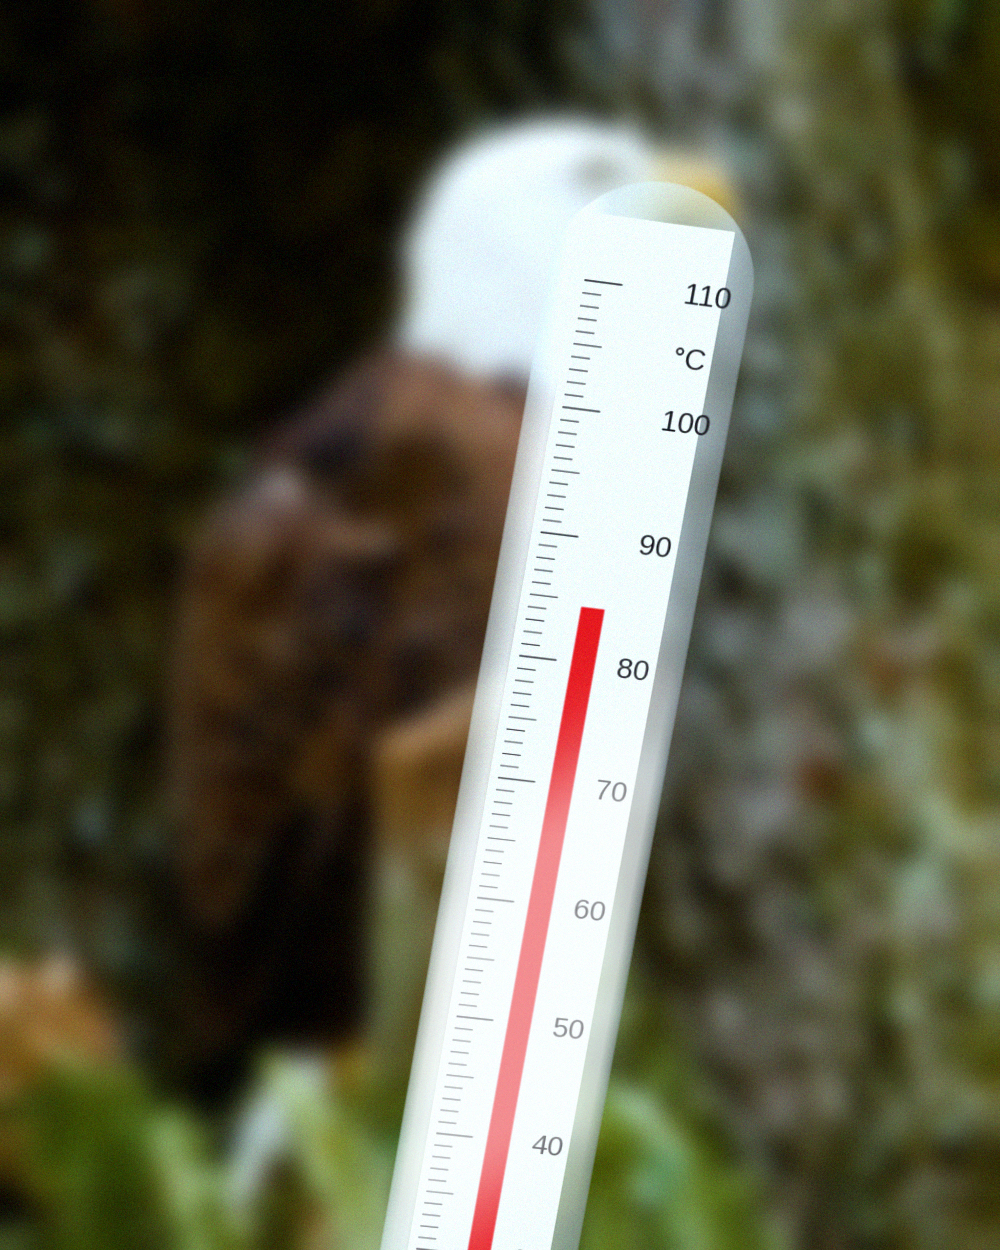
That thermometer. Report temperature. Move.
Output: 84.5 °C
